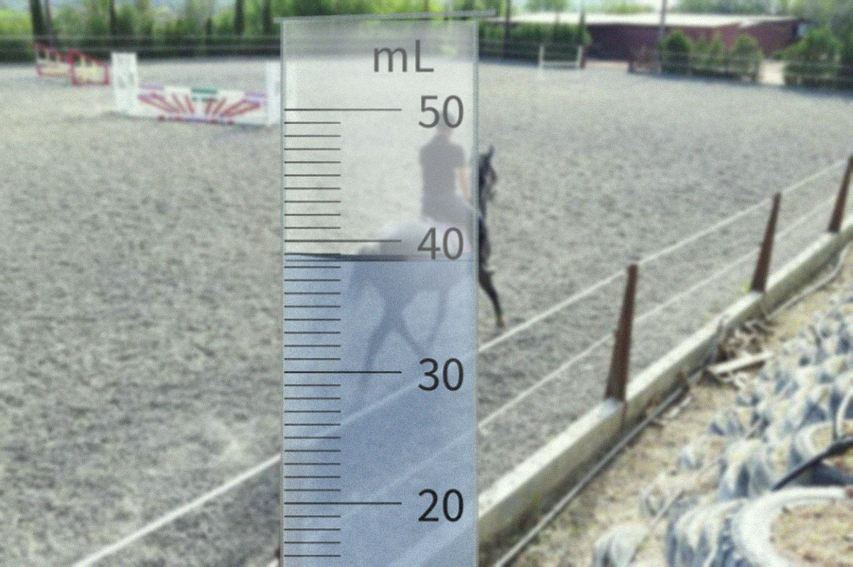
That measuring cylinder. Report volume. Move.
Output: 38.5 mL
